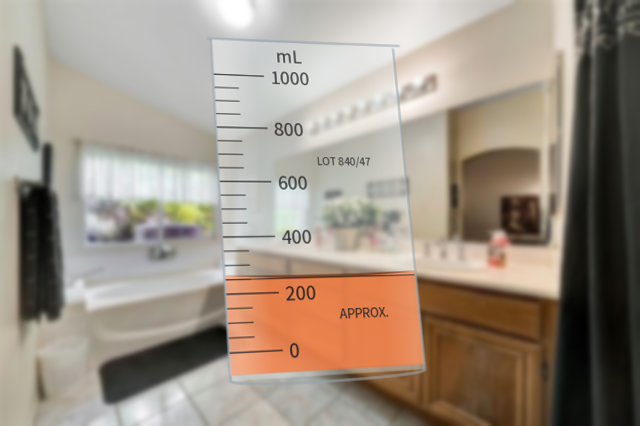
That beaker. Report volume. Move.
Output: 250 mL
